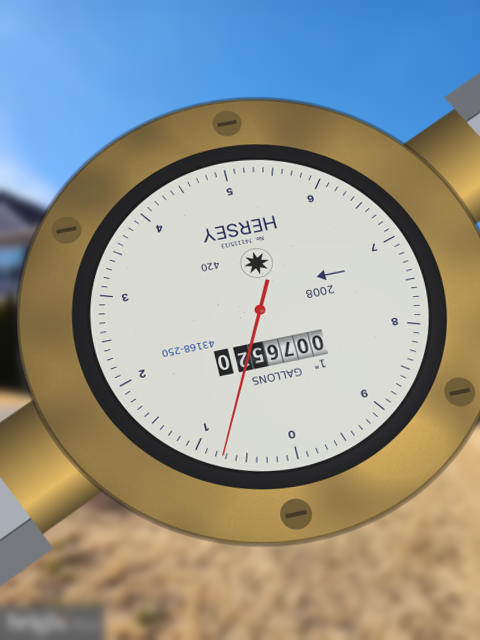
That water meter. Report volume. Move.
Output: 76520.7 gal
